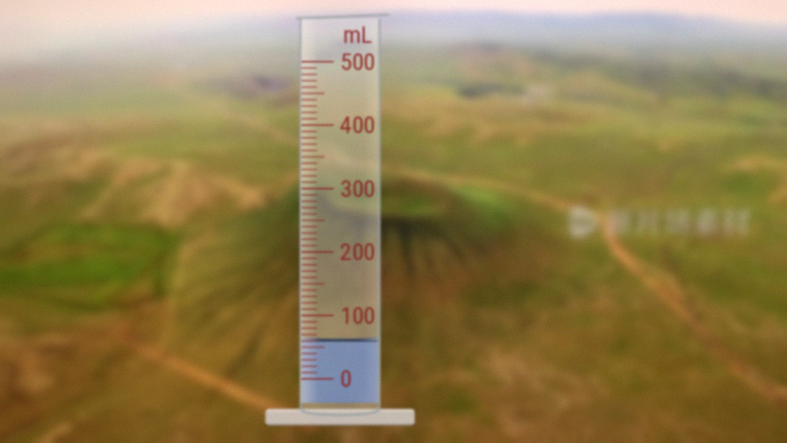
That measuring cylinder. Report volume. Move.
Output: 60 mL
